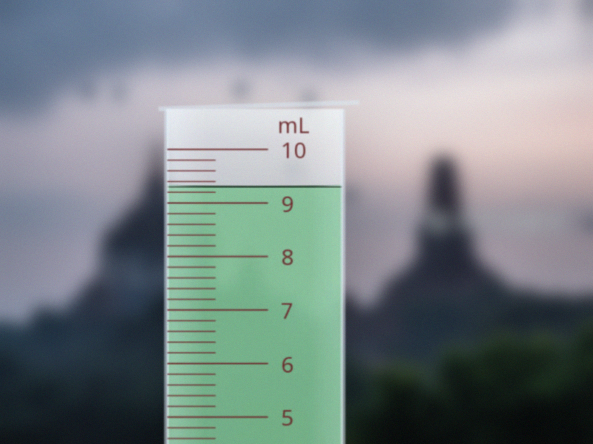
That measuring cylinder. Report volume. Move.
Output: 9.3 mL
